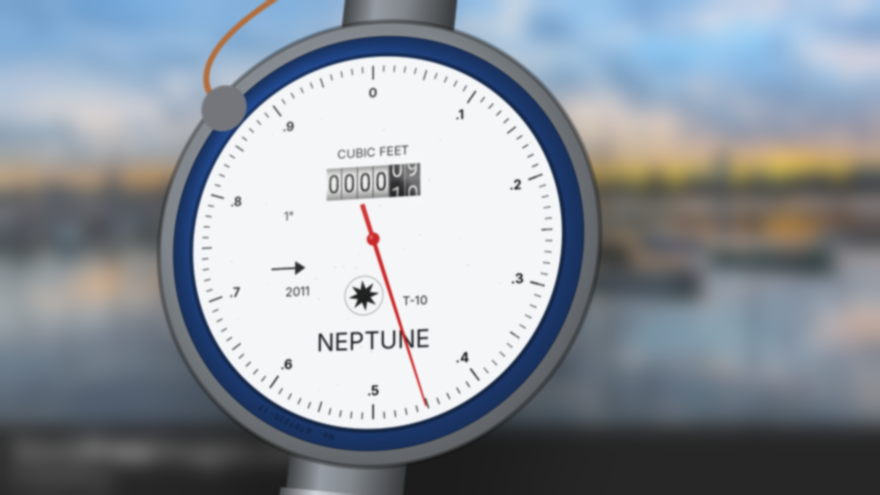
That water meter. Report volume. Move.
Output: 9.45 ft³
